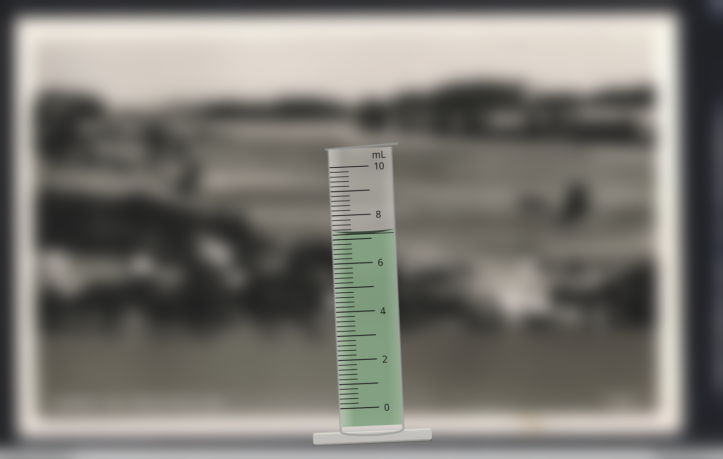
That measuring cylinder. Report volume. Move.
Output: 7.2 mL
